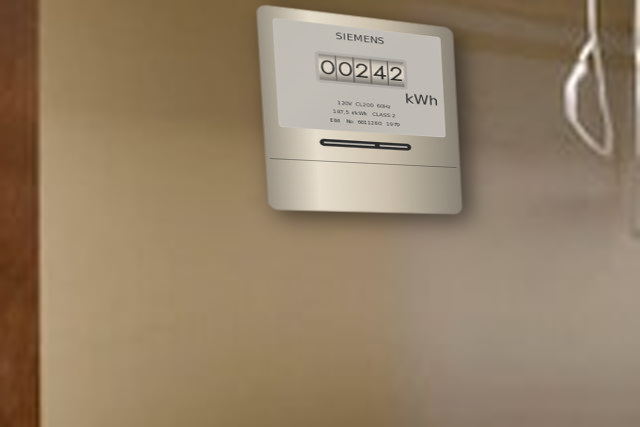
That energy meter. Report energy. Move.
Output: 242 kWh
